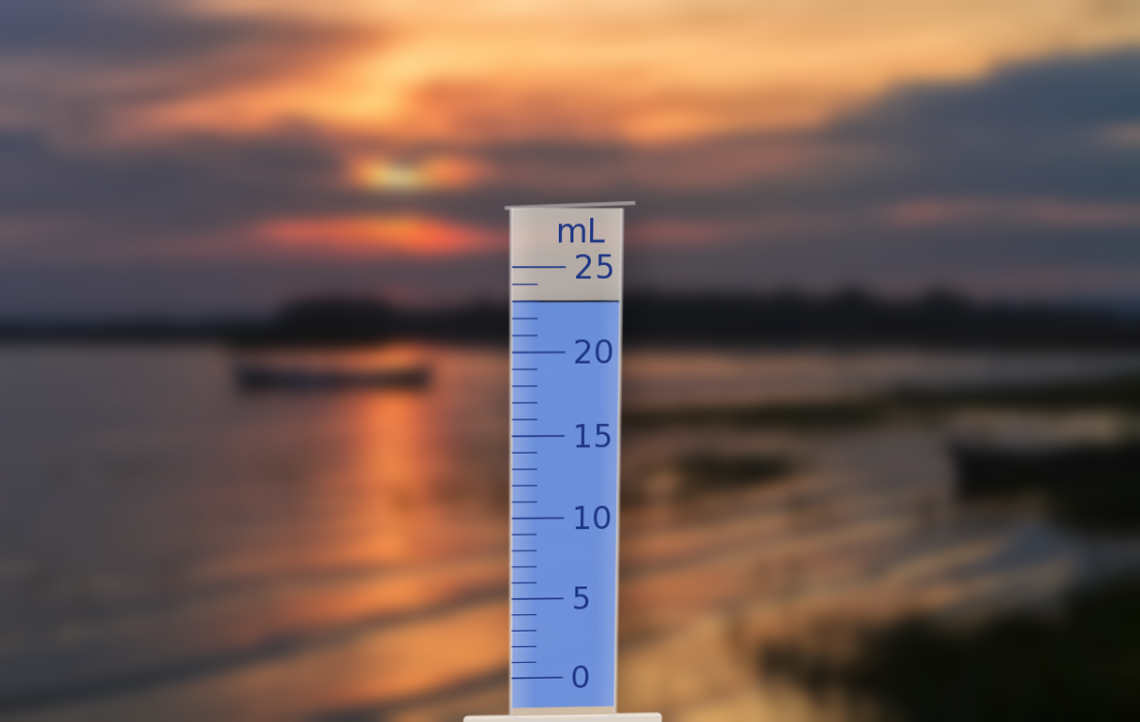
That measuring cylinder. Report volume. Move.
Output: 23 mL
